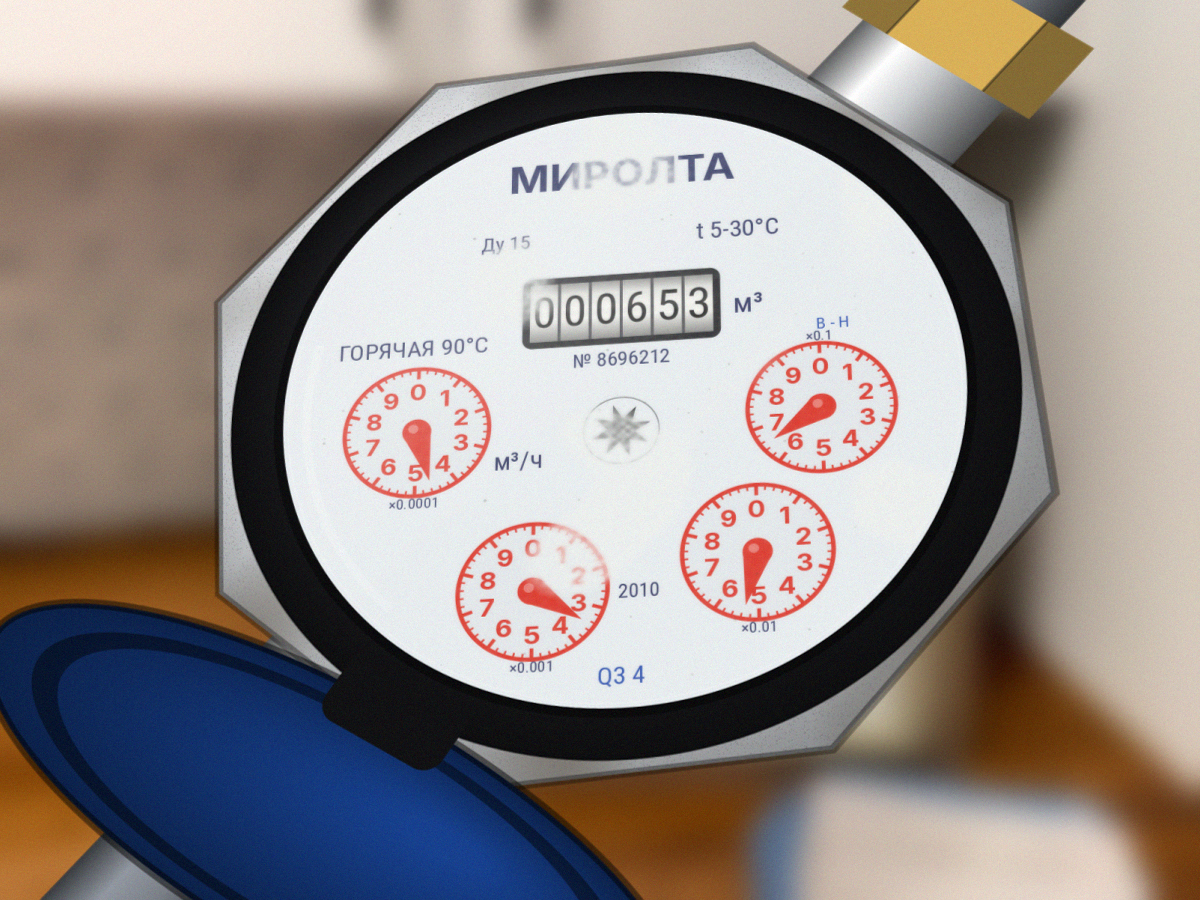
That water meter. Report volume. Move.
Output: 653.6534 m³
